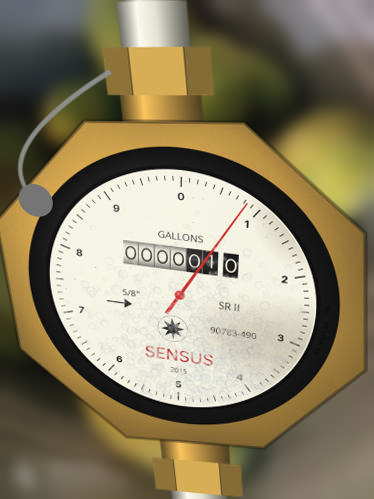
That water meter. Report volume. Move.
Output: 10.8 gal
